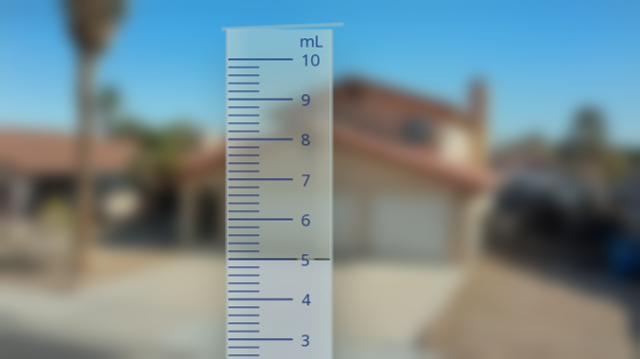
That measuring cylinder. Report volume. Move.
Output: 5 mL
